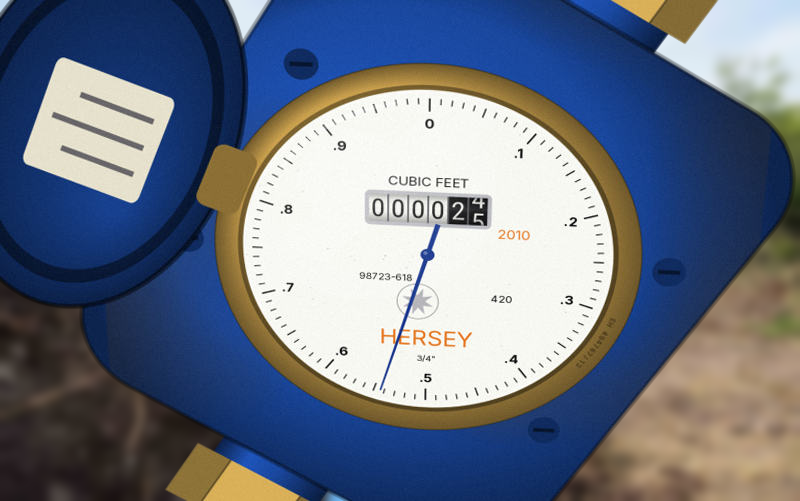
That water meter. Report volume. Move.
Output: 24.54 ft³
